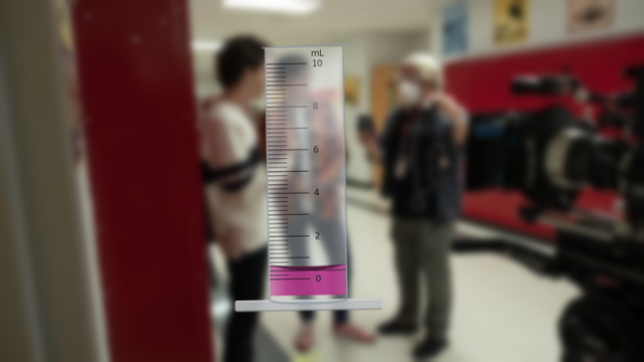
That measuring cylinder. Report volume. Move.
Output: 0.4 mL
